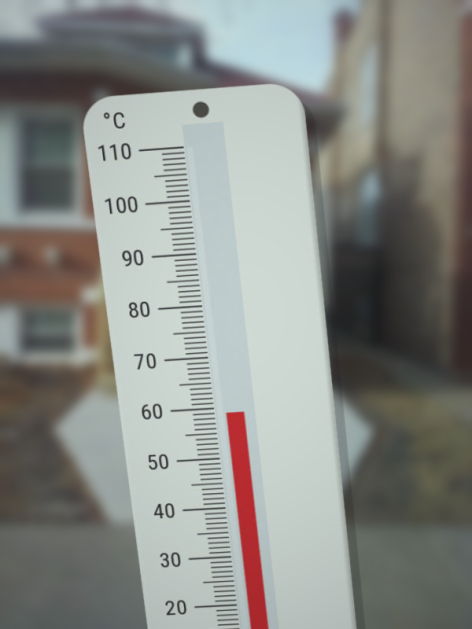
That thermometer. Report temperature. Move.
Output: 59 °C
